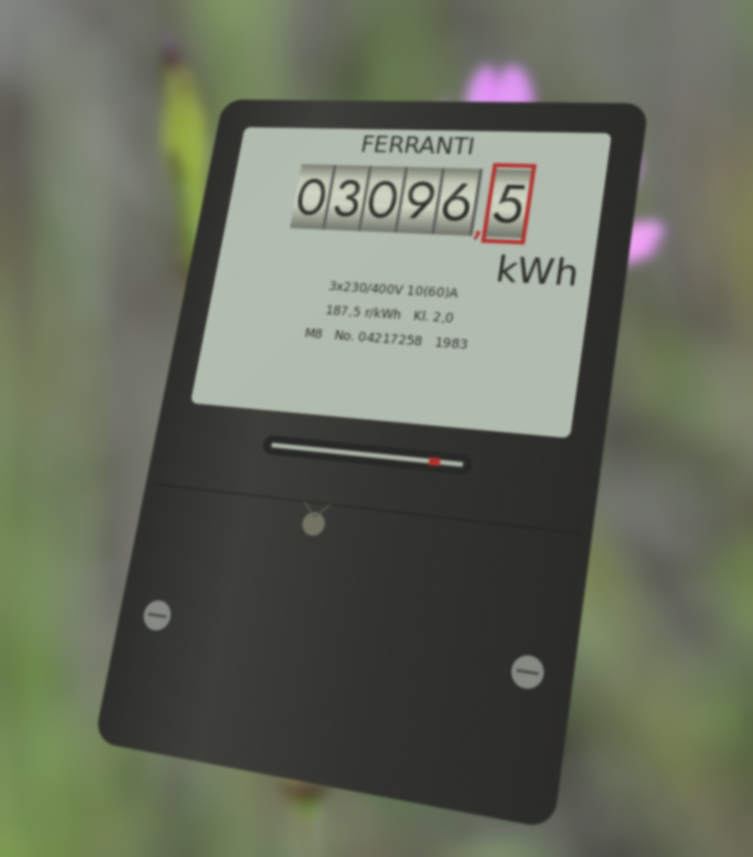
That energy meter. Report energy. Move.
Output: 3096.5 kWh
